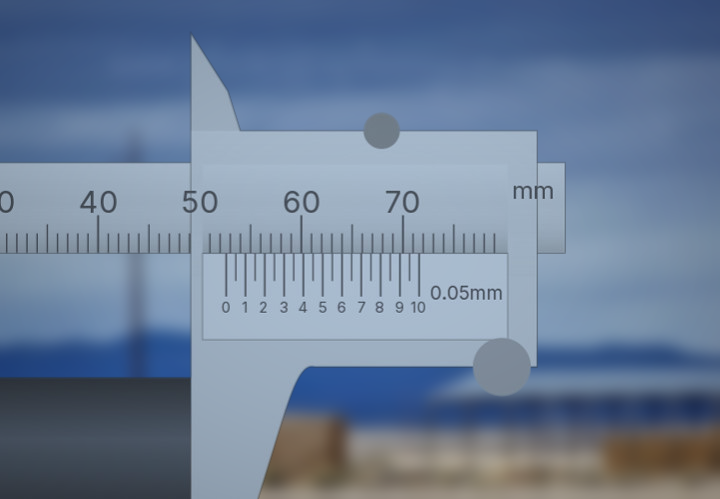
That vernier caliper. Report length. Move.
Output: 52.6 mm
